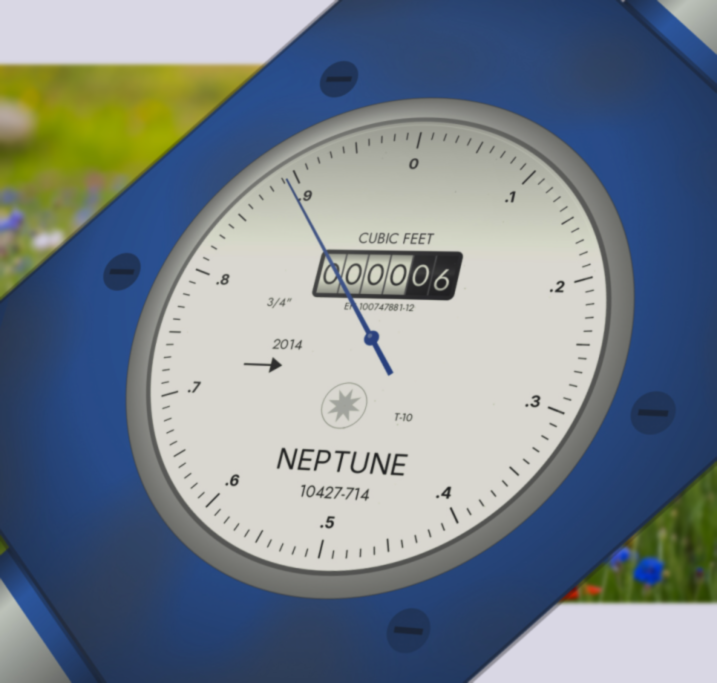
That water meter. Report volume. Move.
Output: 5.89 ft³
